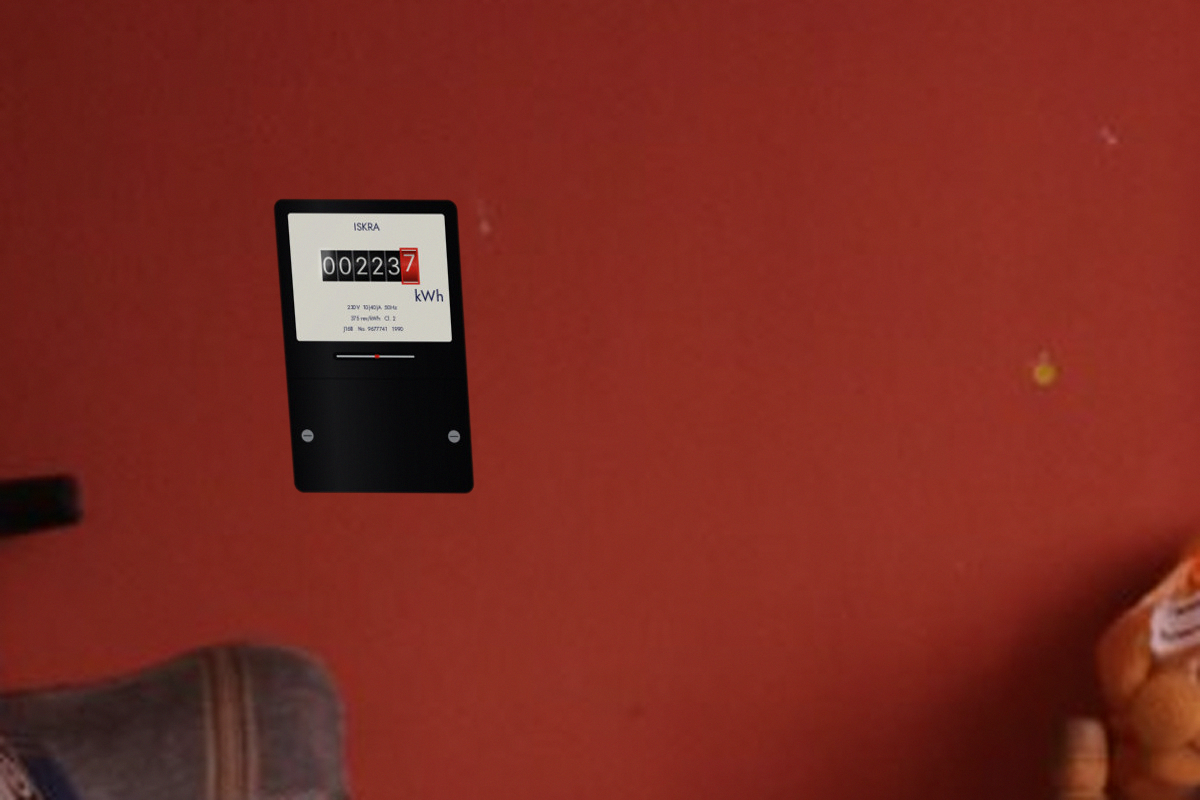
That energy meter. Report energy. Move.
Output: 223.7 kWh
